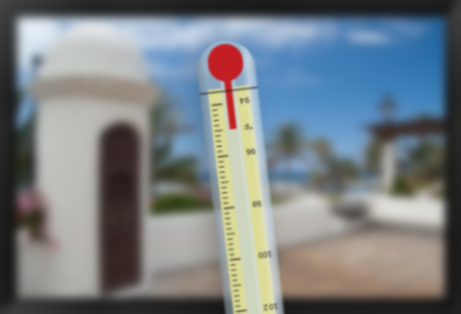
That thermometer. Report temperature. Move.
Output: 95 °F
